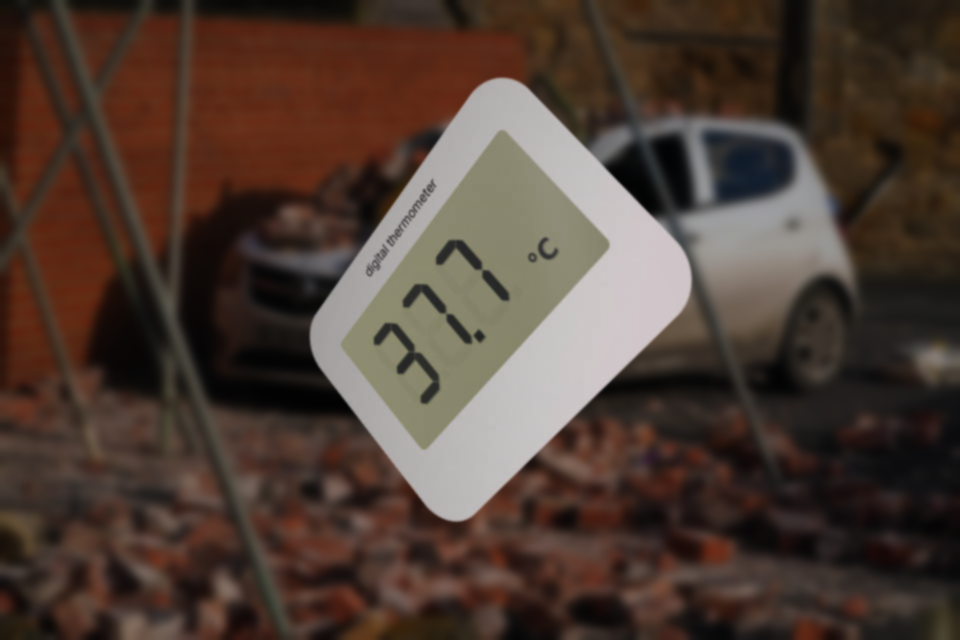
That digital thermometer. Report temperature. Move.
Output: 37.7 °C
